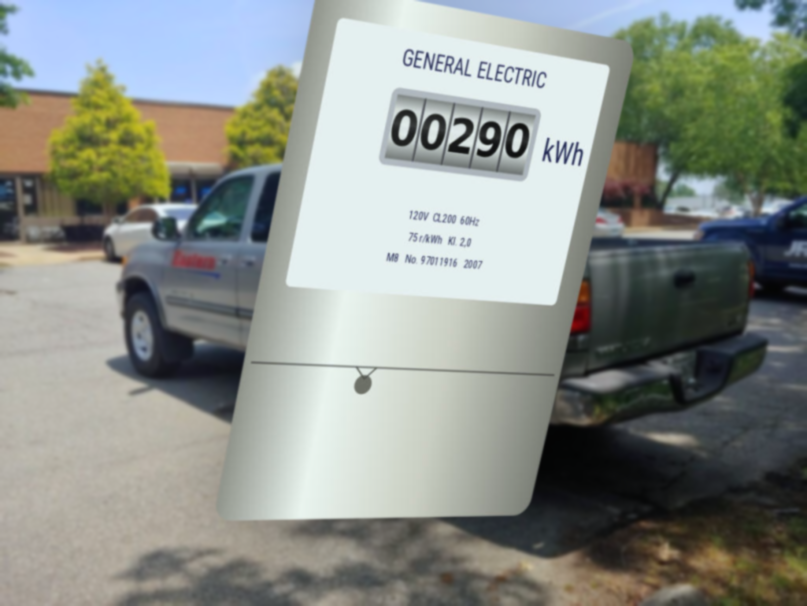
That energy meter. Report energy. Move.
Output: 290 kWh
